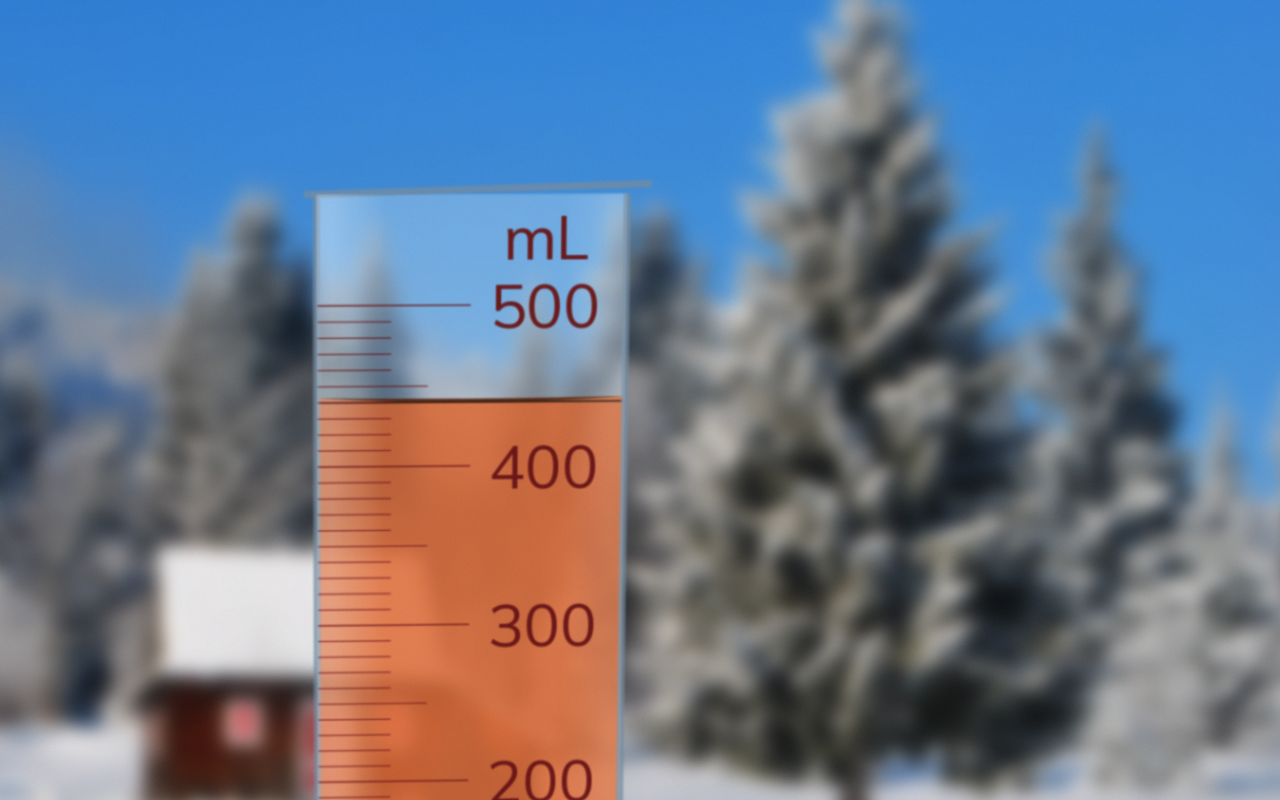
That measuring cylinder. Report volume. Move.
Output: 440 mL
